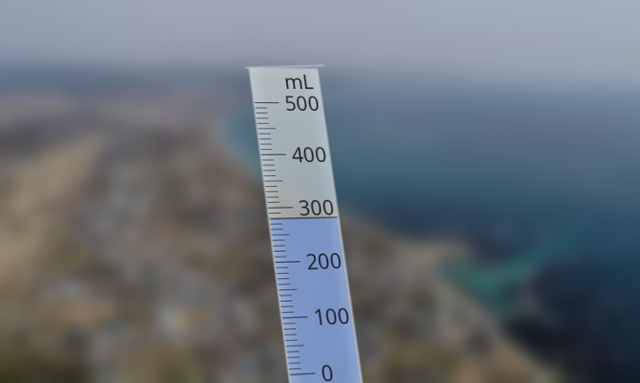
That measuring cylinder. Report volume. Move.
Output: 280 mL
